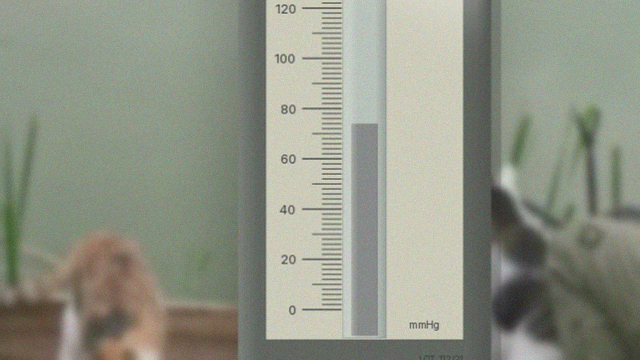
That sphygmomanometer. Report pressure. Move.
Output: 74 mmHg
